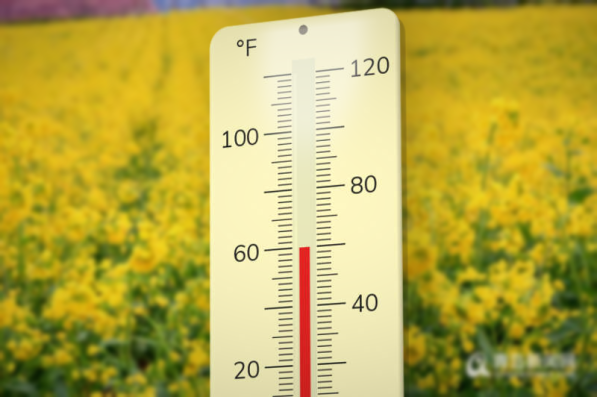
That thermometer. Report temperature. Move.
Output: 60 °F
